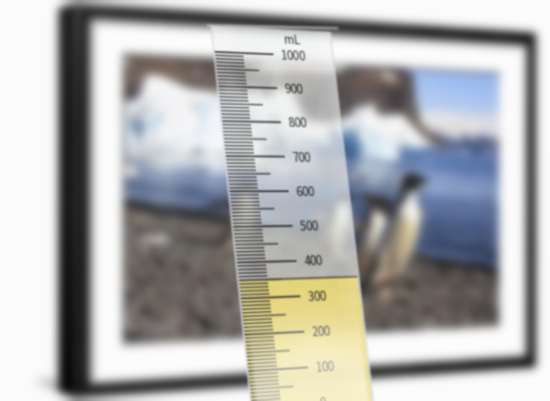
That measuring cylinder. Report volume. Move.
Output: 350 mL
